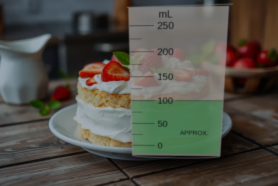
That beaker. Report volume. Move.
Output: 100 mL
